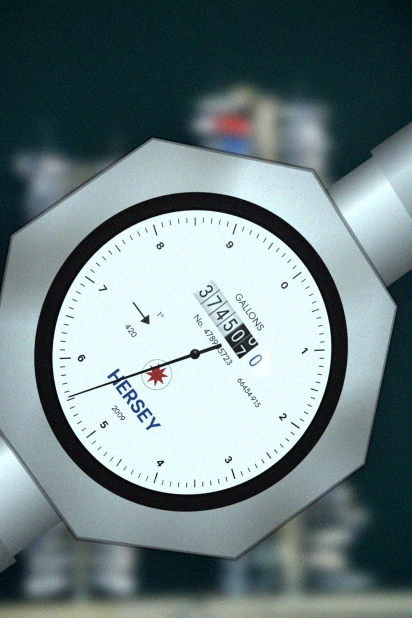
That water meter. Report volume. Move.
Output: 3745065.5 gal
